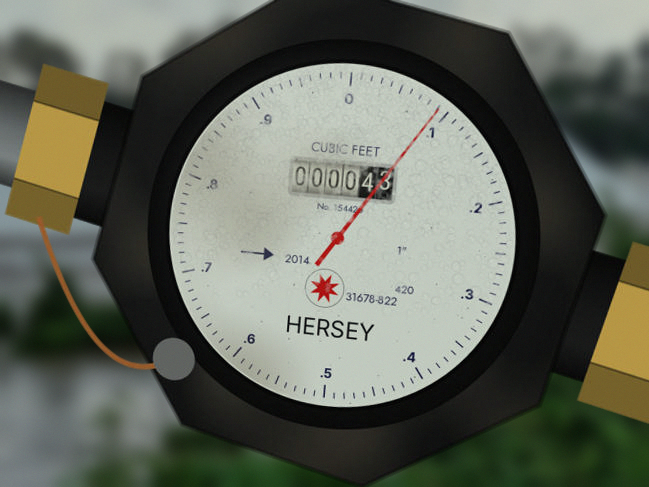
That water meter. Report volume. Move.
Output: 43.09 ft³
